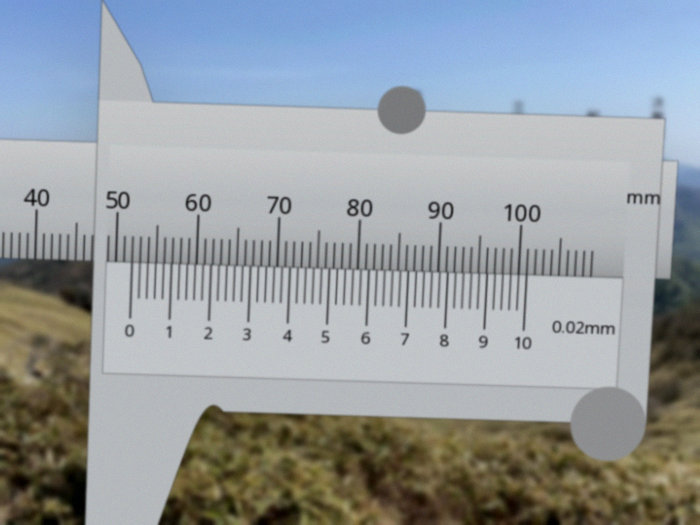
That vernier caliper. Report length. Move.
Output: 52.0 mm
